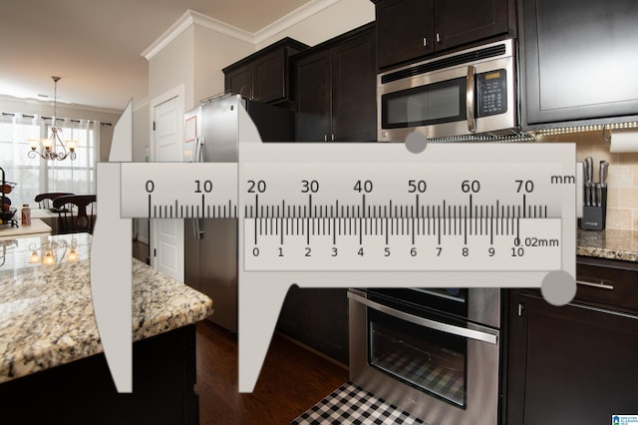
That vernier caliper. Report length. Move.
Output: 19.8 mm
